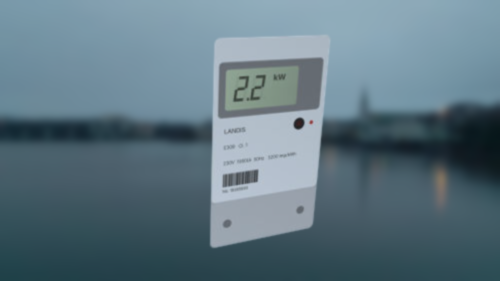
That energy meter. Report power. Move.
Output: 2.2 kW
